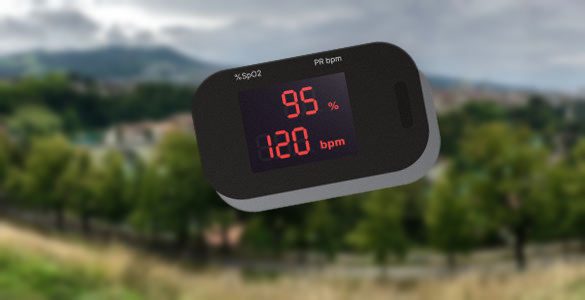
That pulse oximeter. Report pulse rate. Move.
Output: 120 bpm
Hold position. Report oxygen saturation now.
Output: 95 %
